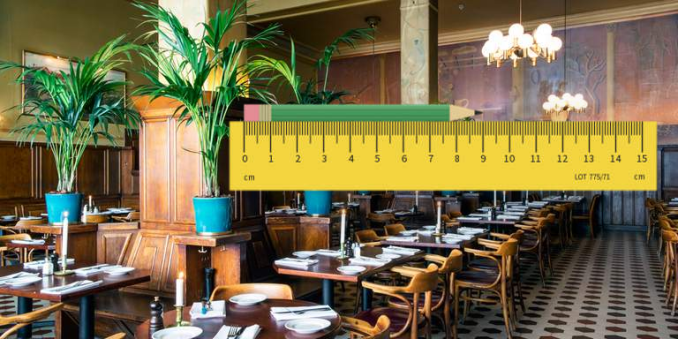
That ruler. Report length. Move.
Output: 9 cm
